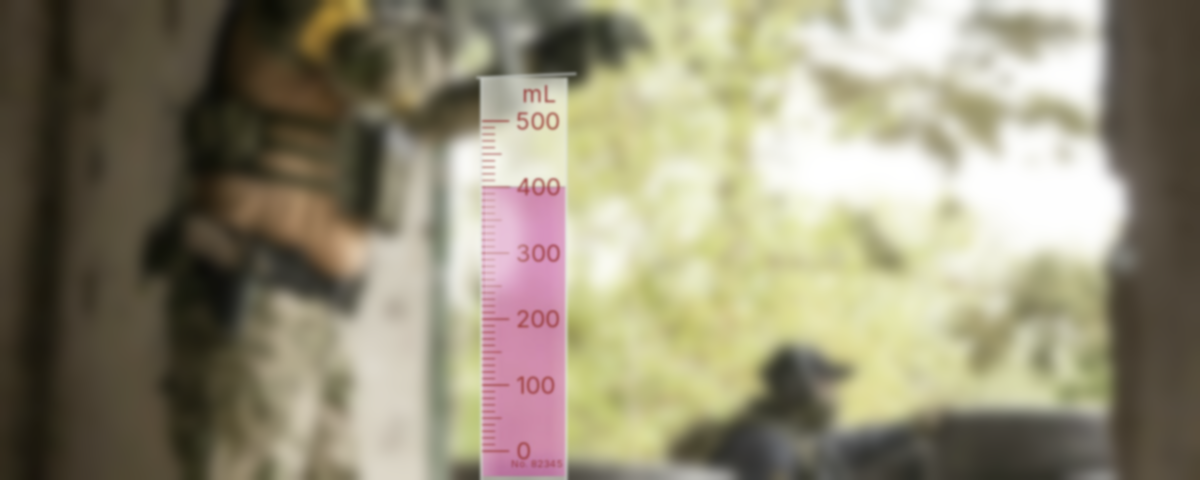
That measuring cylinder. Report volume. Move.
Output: 400 mL
